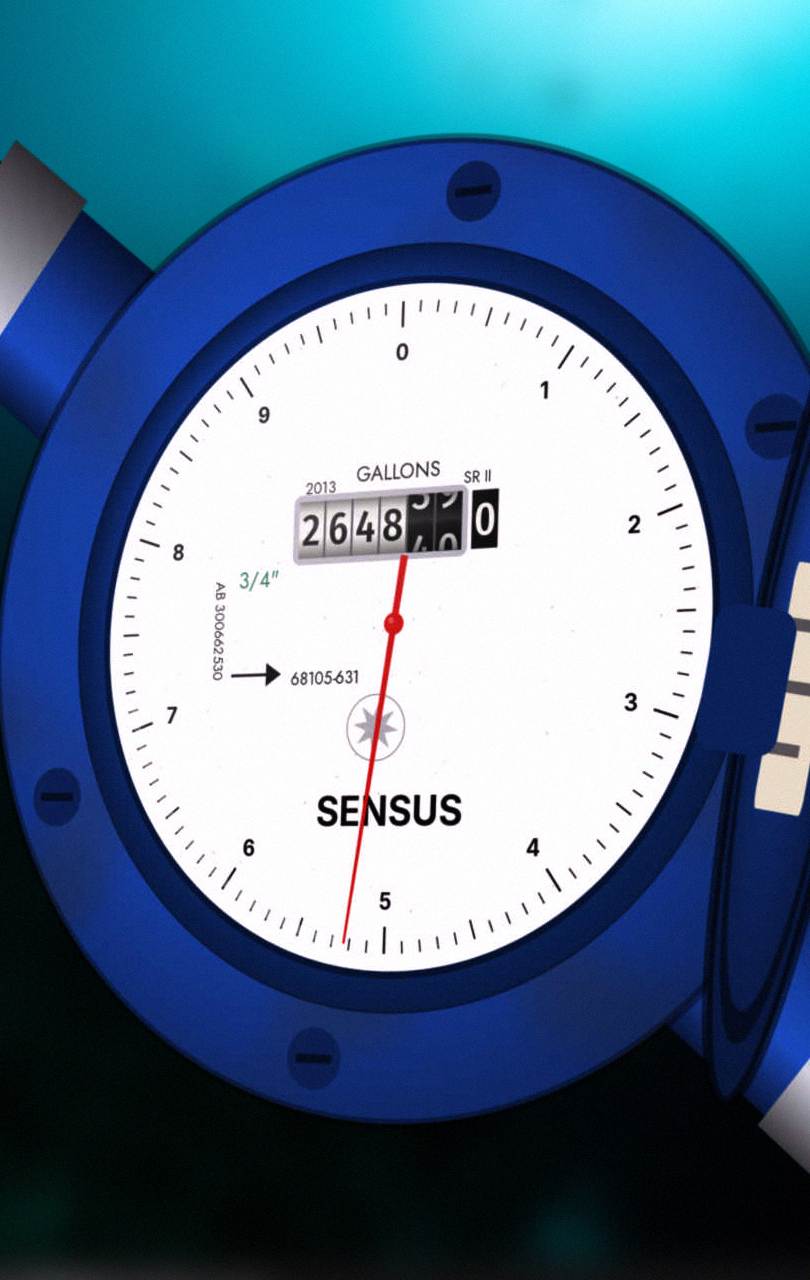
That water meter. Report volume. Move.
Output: 2648395.2 gal
